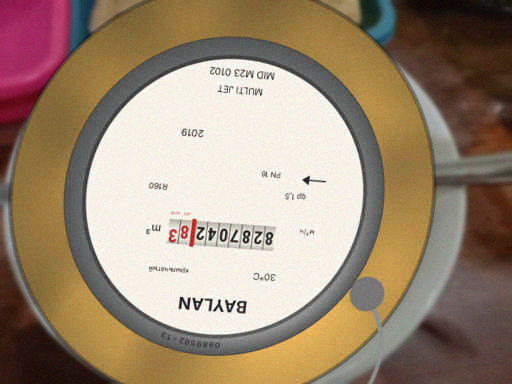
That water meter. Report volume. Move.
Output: 8287042.83 m³
